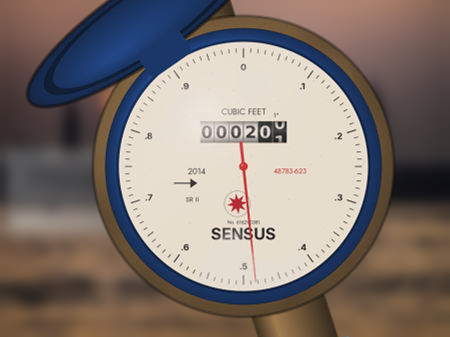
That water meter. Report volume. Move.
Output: 200.48 ft³
